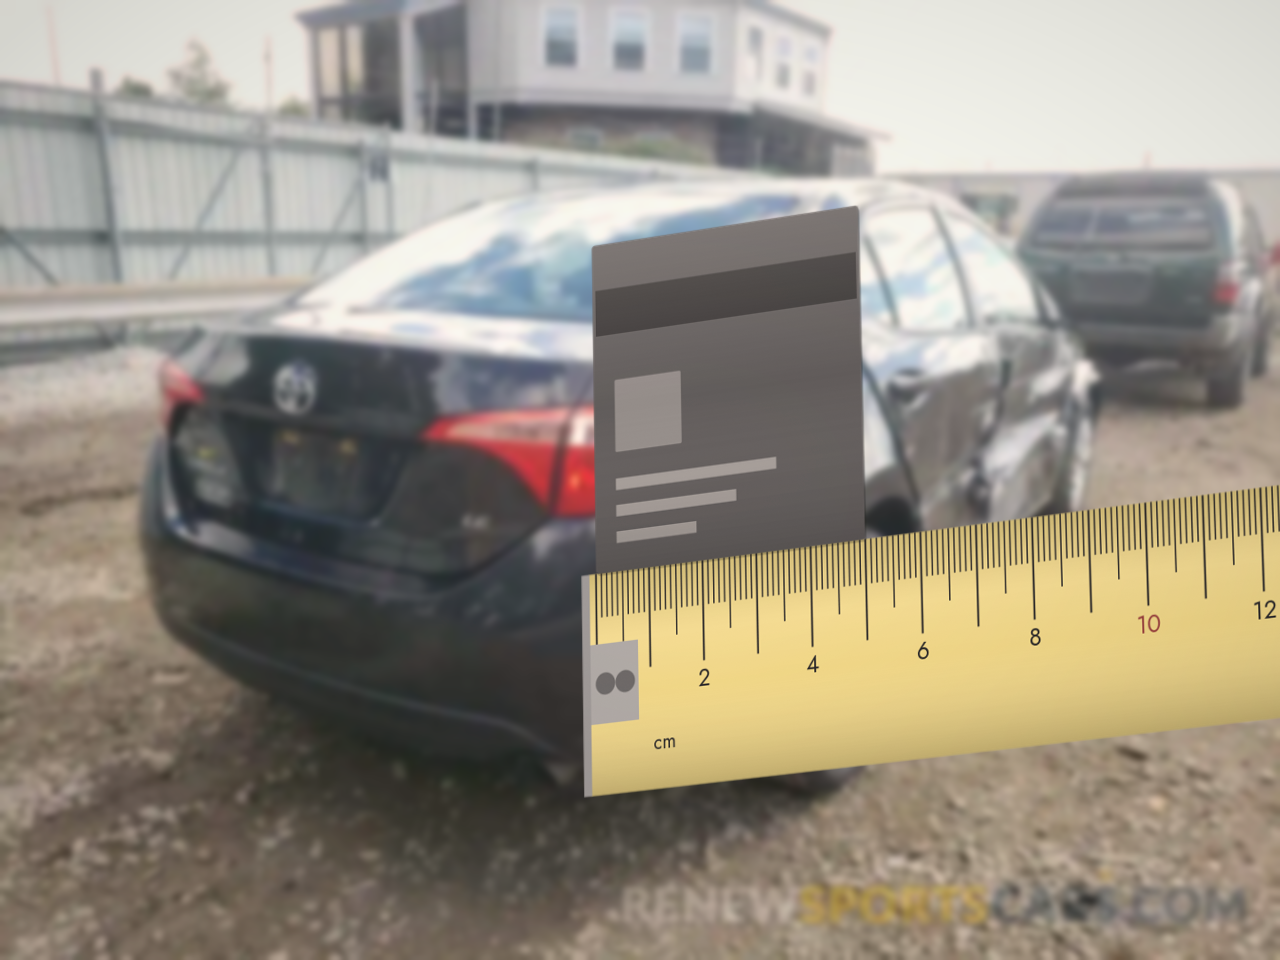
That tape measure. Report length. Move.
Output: 5 cm
